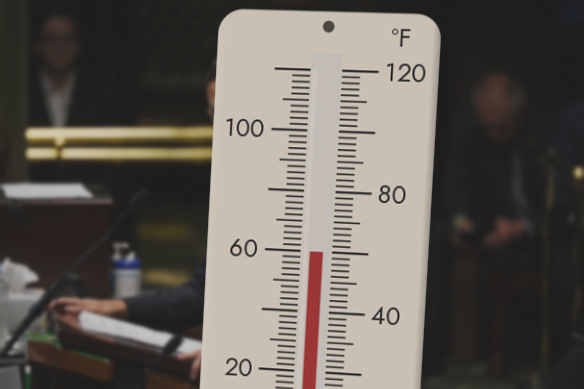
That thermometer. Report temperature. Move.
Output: 60 °F
